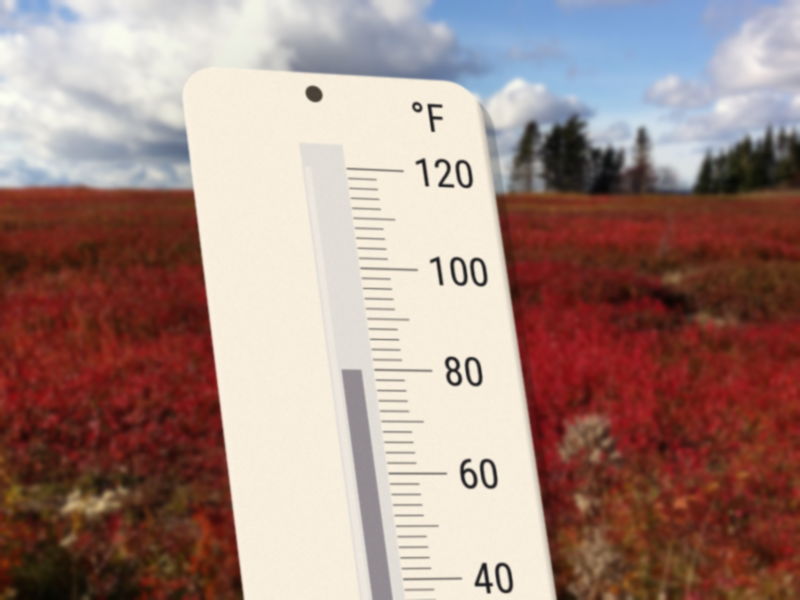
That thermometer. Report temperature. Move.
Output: 80 °F
